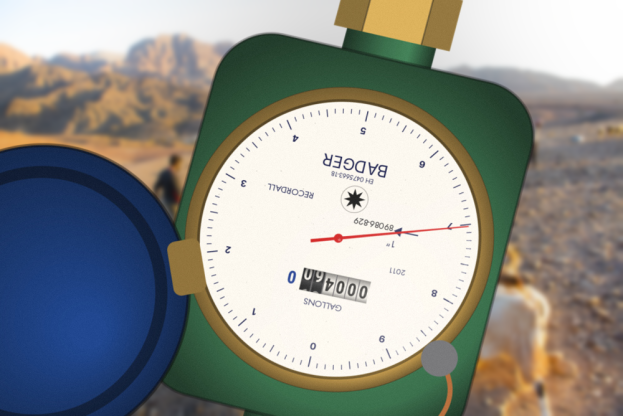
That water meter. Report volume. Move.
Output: 4597.0 gal
